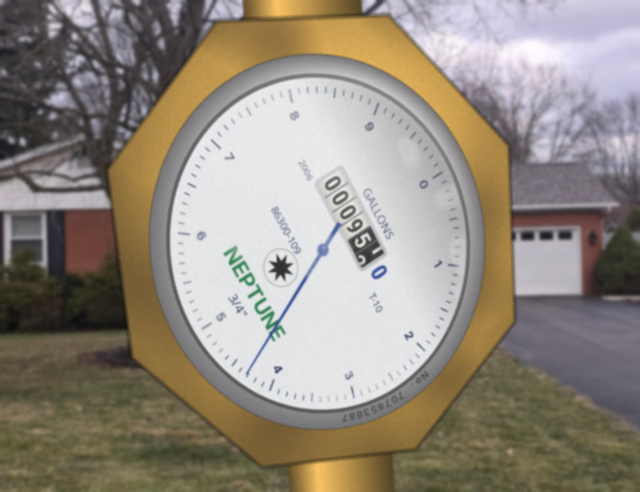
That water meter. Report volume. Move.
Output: 9514.3 gal
